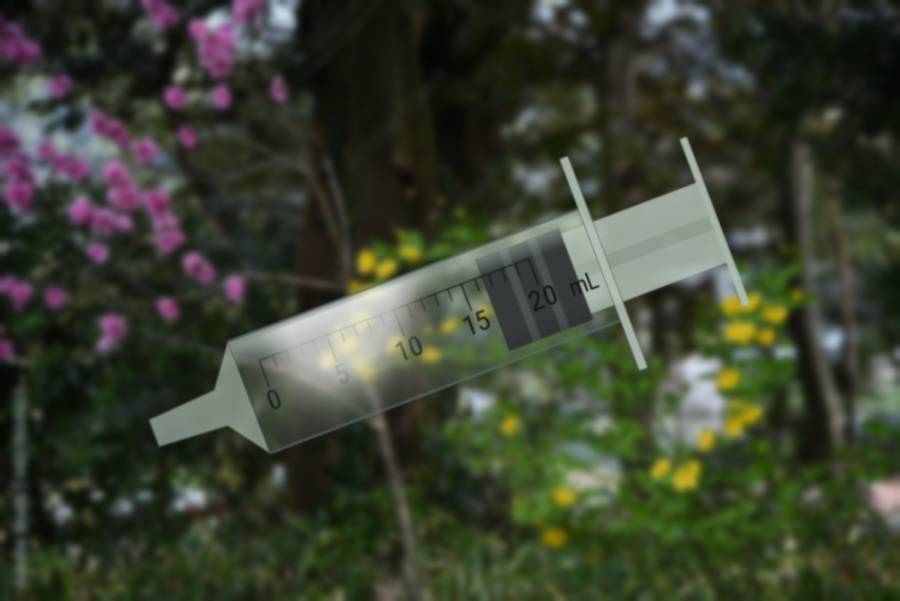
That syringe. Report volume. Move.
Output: 16.5 mL
